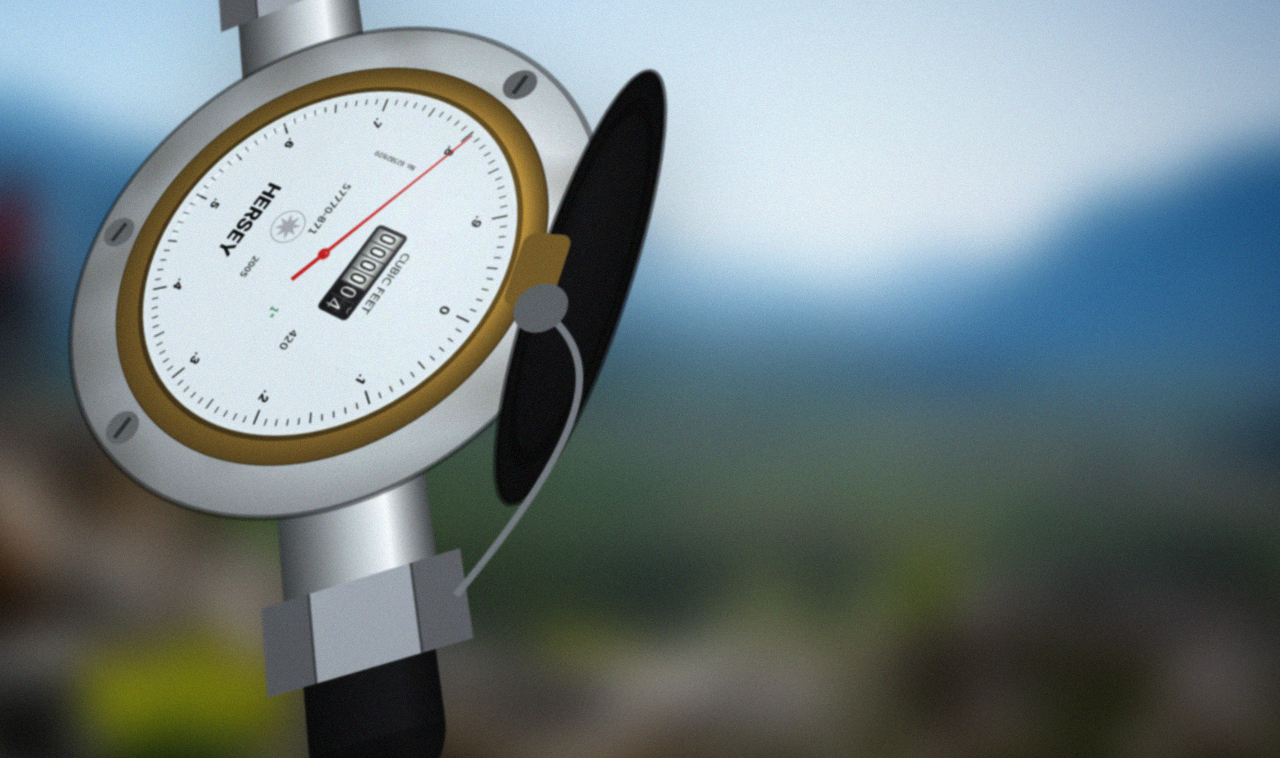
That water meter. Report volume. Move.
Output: 3.80 ft³
